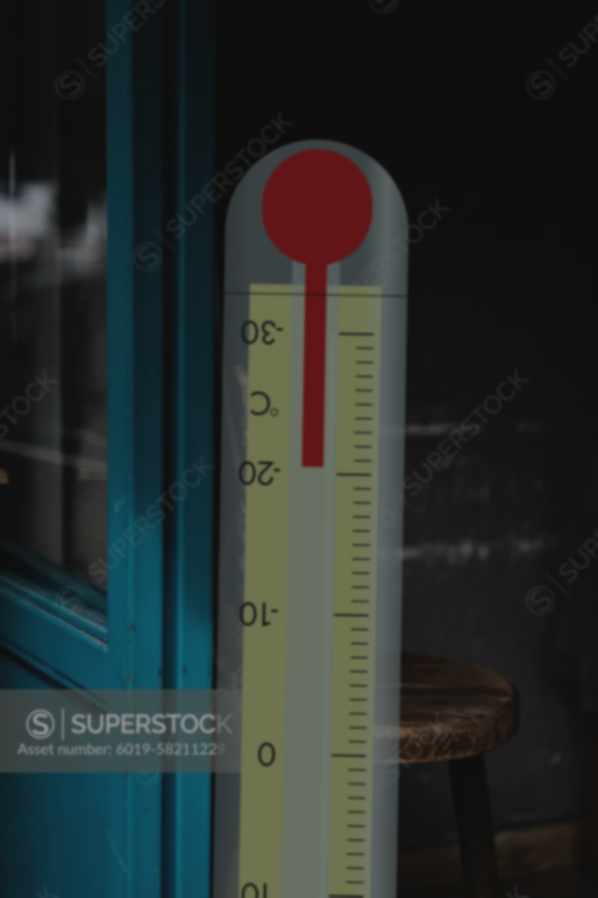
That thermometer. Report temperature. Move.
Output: -20.5 °C
